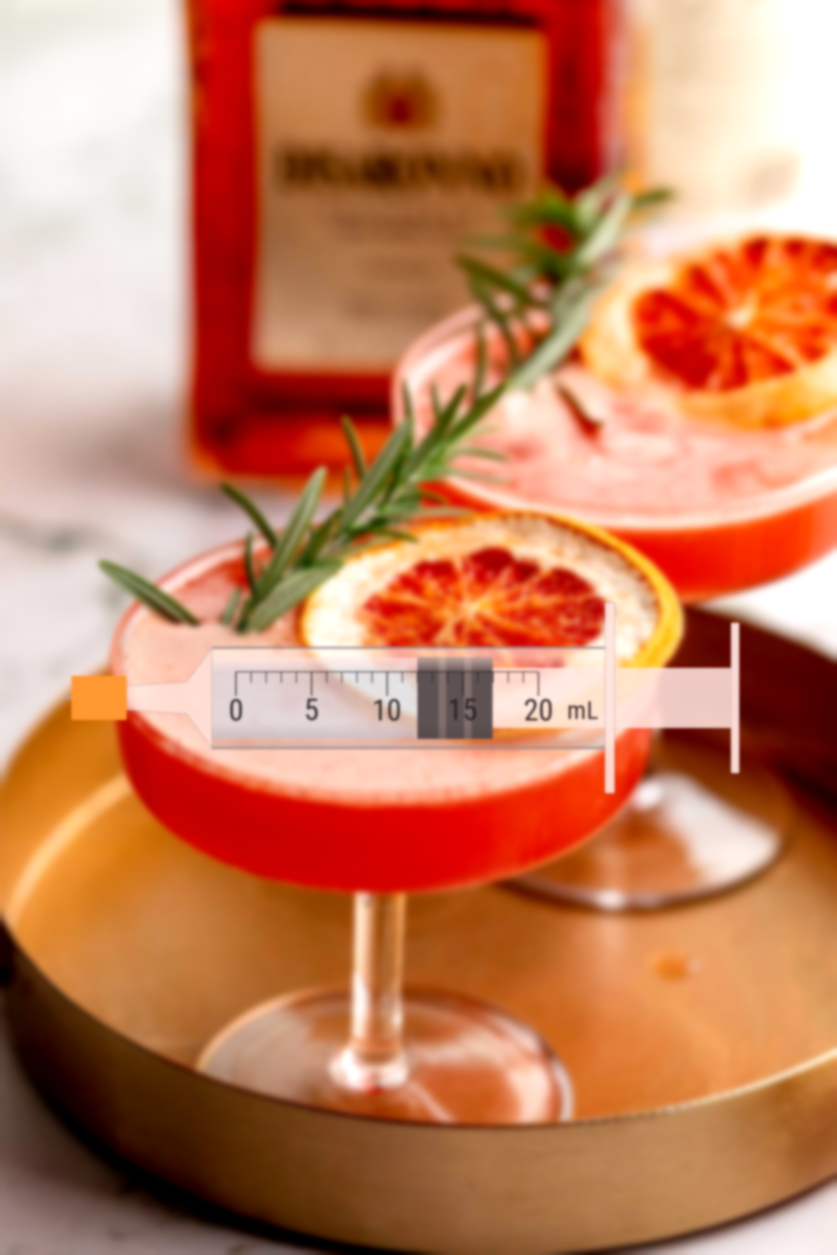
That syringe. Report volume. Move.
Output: 12 mL
